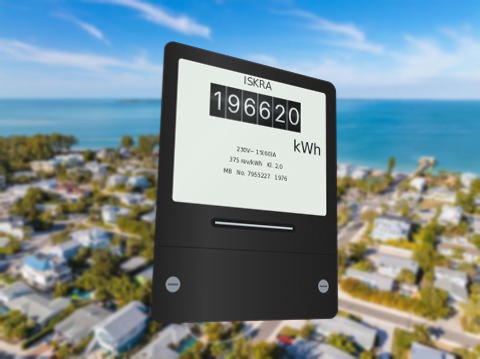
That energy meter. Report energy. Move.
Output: 196620 kWh
